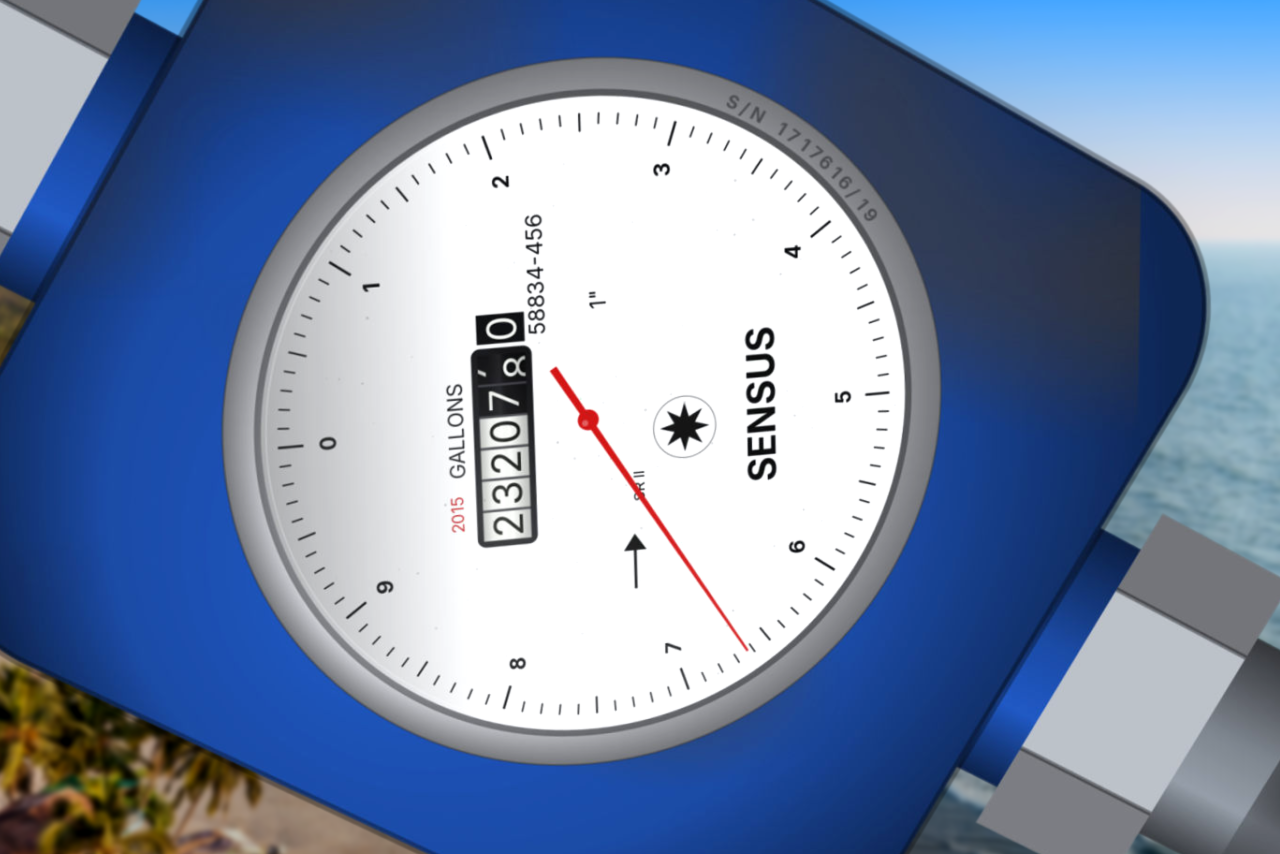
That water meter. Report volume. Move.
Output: 2320776.6 gal
